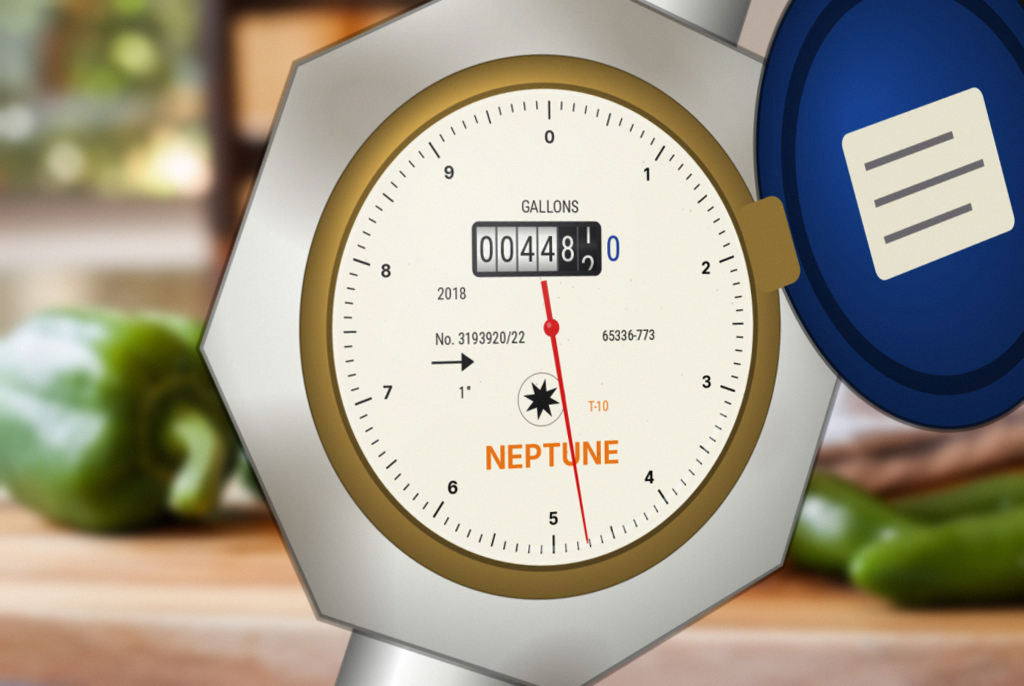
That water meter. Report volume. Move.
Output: 44814.7 gal
